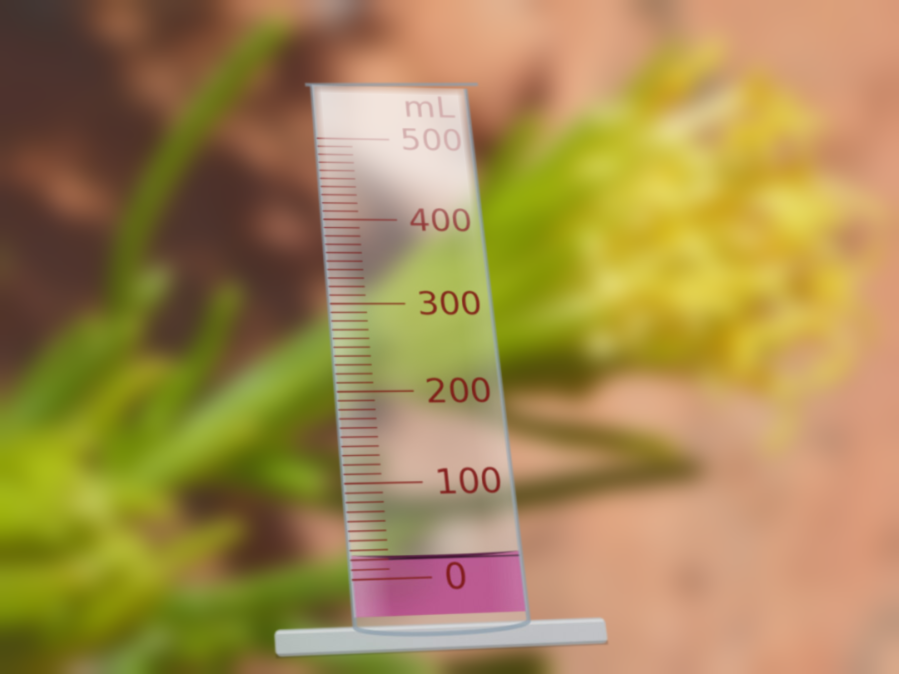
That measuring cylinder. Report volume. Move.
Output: 20 mL
